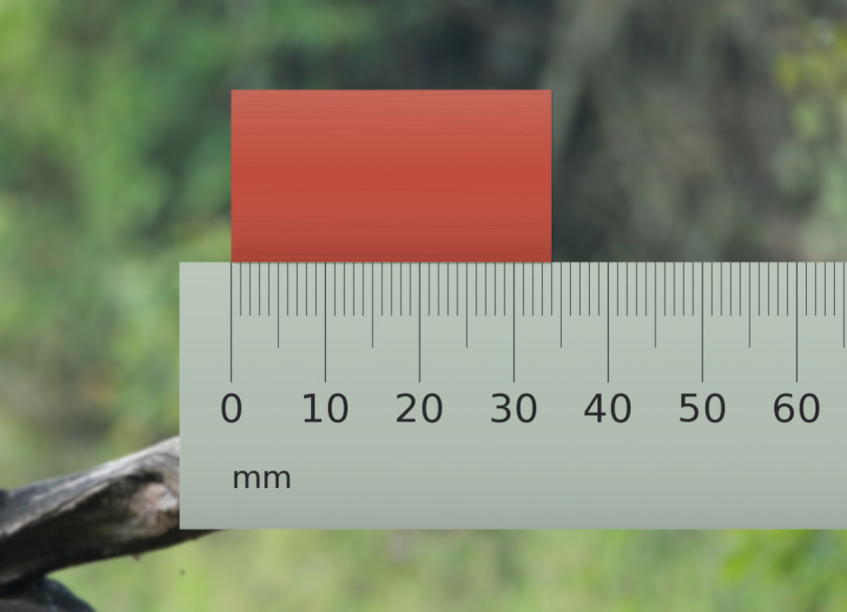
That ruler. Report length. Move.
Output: 34 mm
